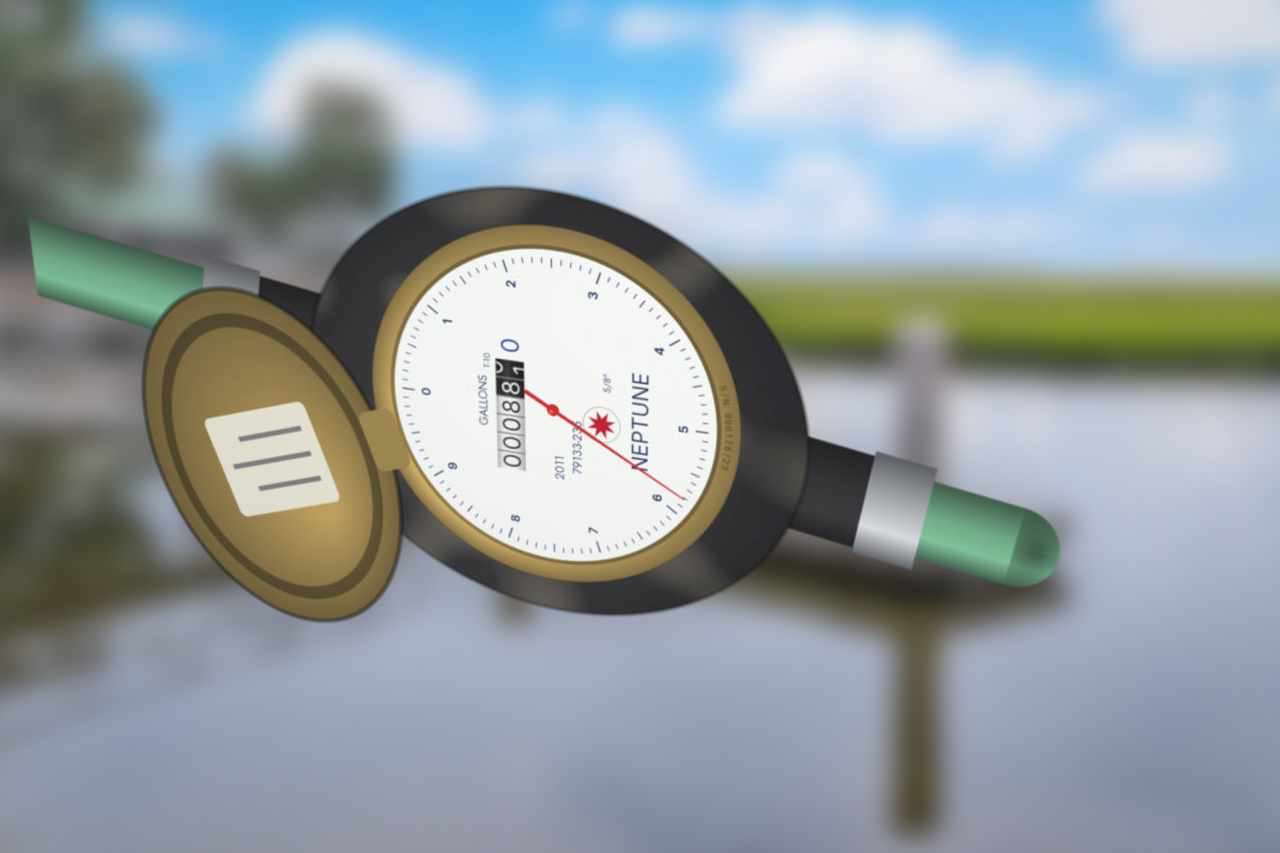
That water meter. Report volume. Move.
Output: 8805.8 gal
